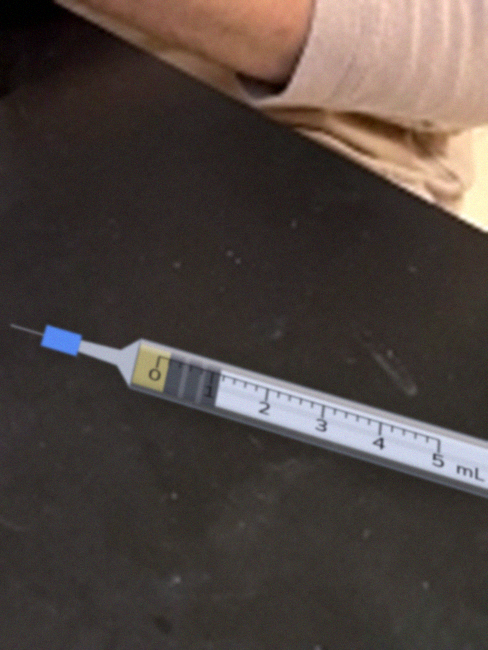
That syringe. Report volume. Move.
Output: 0.2 mL
